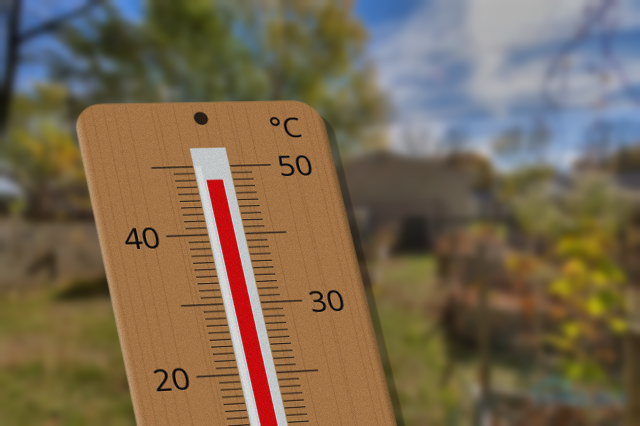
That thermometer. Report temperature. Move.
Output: 48 °C
